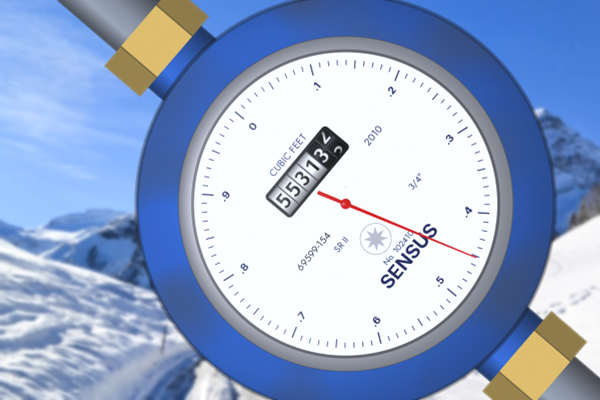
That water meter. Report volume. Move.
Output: 553132.45 ft³
